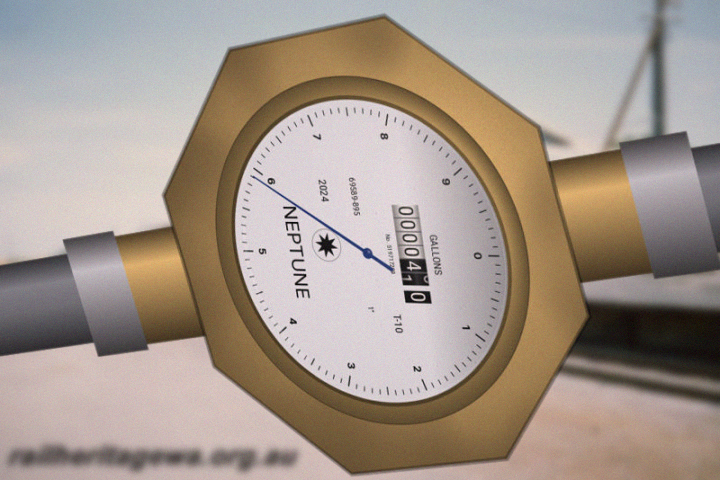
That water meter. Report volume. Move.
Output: 405.9 gal
